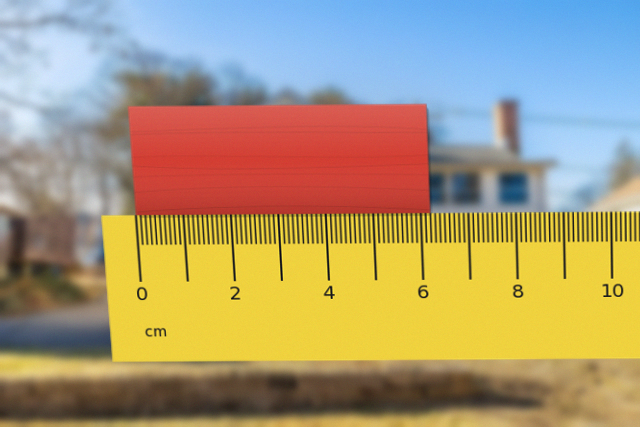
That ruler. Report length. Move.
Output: 6.2 cm
